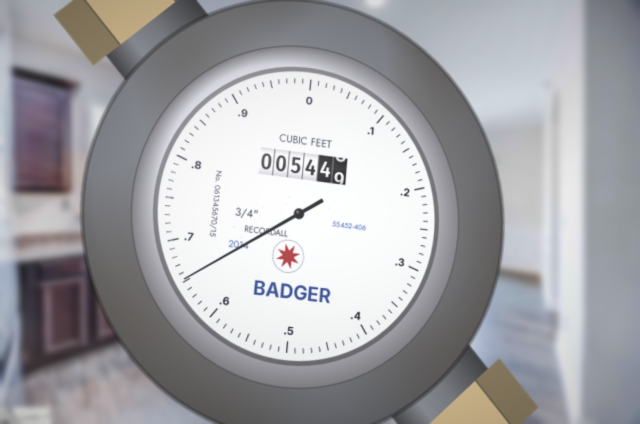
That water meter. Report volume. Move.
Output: 5448.65 ft³
